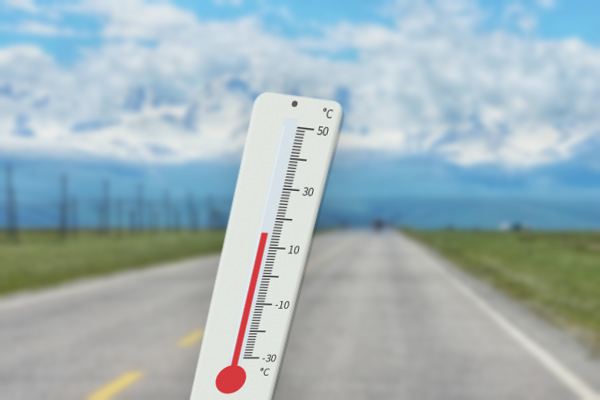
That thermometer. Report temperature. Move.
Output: 15 °C
